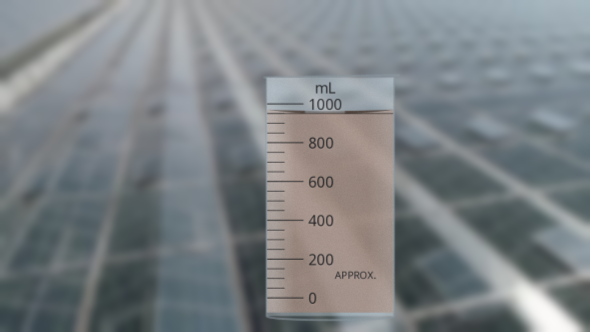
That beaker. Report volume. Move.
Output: 950 mL
